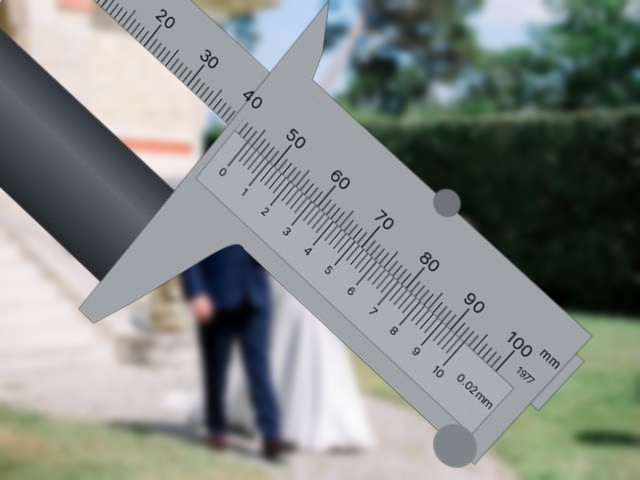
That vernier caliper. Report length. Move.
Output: 44.0 mm
